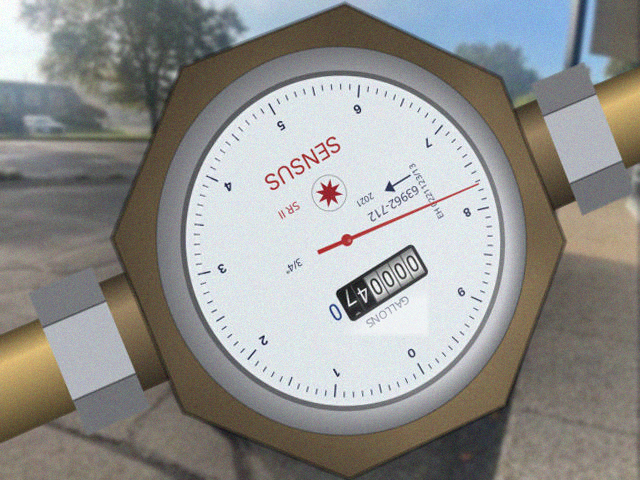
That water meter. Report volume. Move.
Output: 467.7 gal
